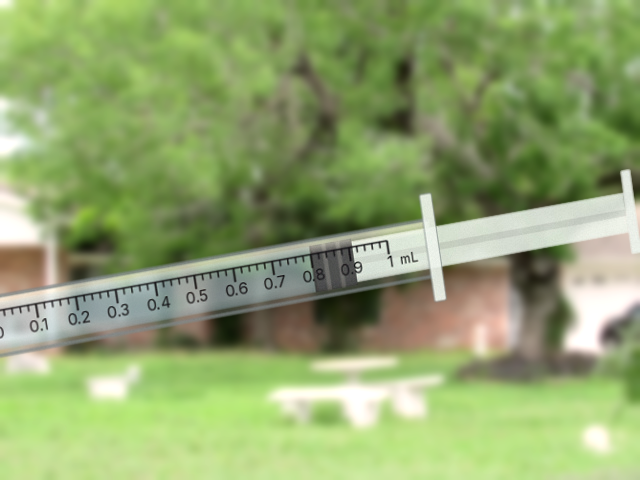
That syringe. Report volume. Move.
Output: 0.8 mL
